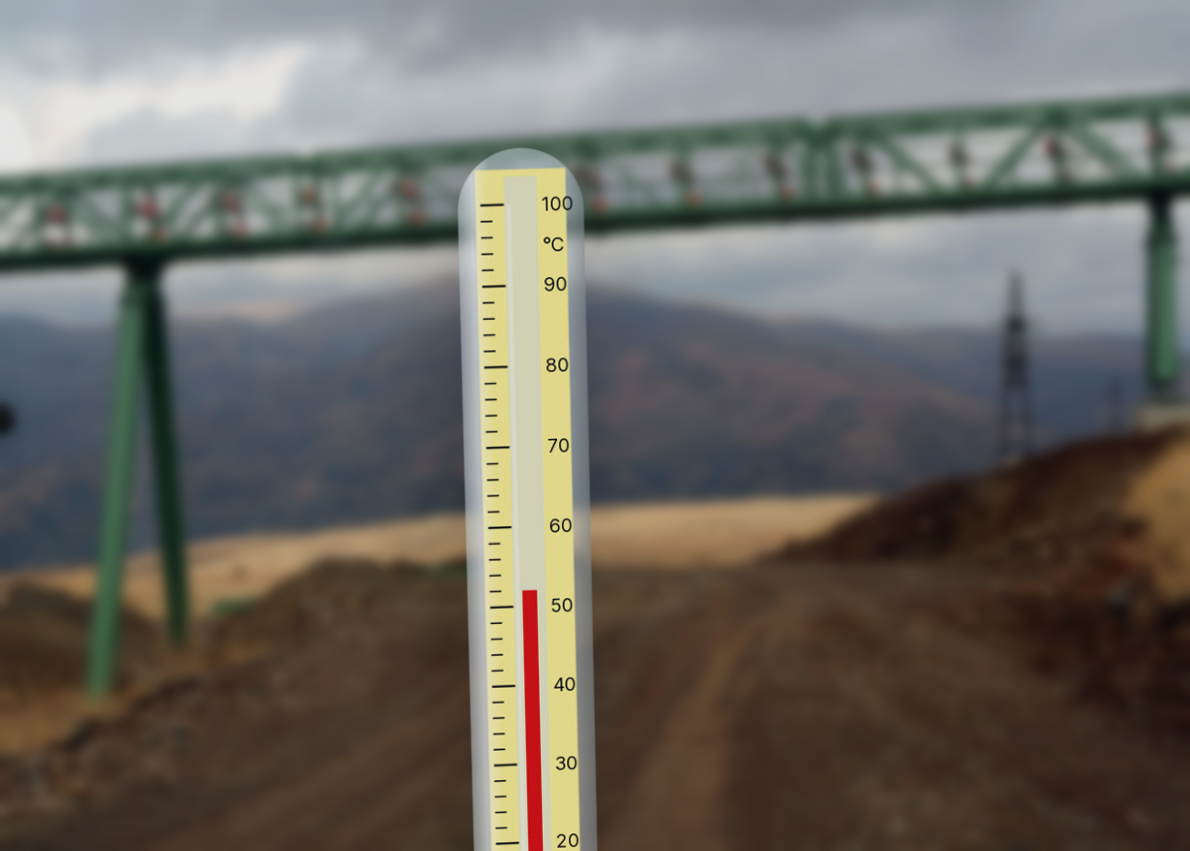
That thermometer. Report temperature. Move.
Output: 52 °C
